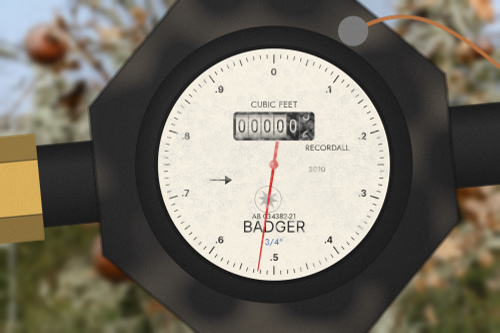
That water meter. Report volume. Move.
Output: 5.52 ft³
